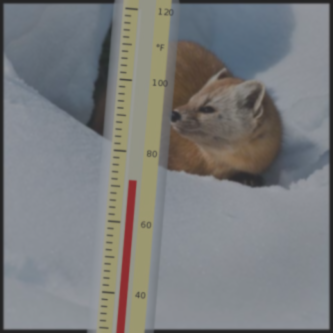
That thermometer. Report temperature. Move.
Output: 72 °F
